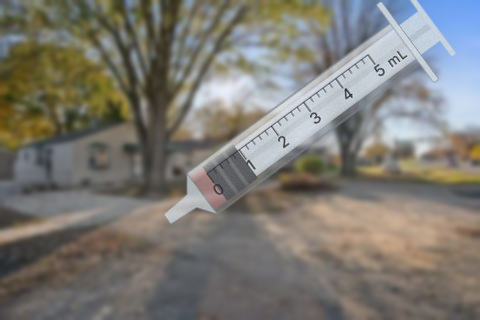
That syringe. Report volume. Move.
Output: 0 mL
